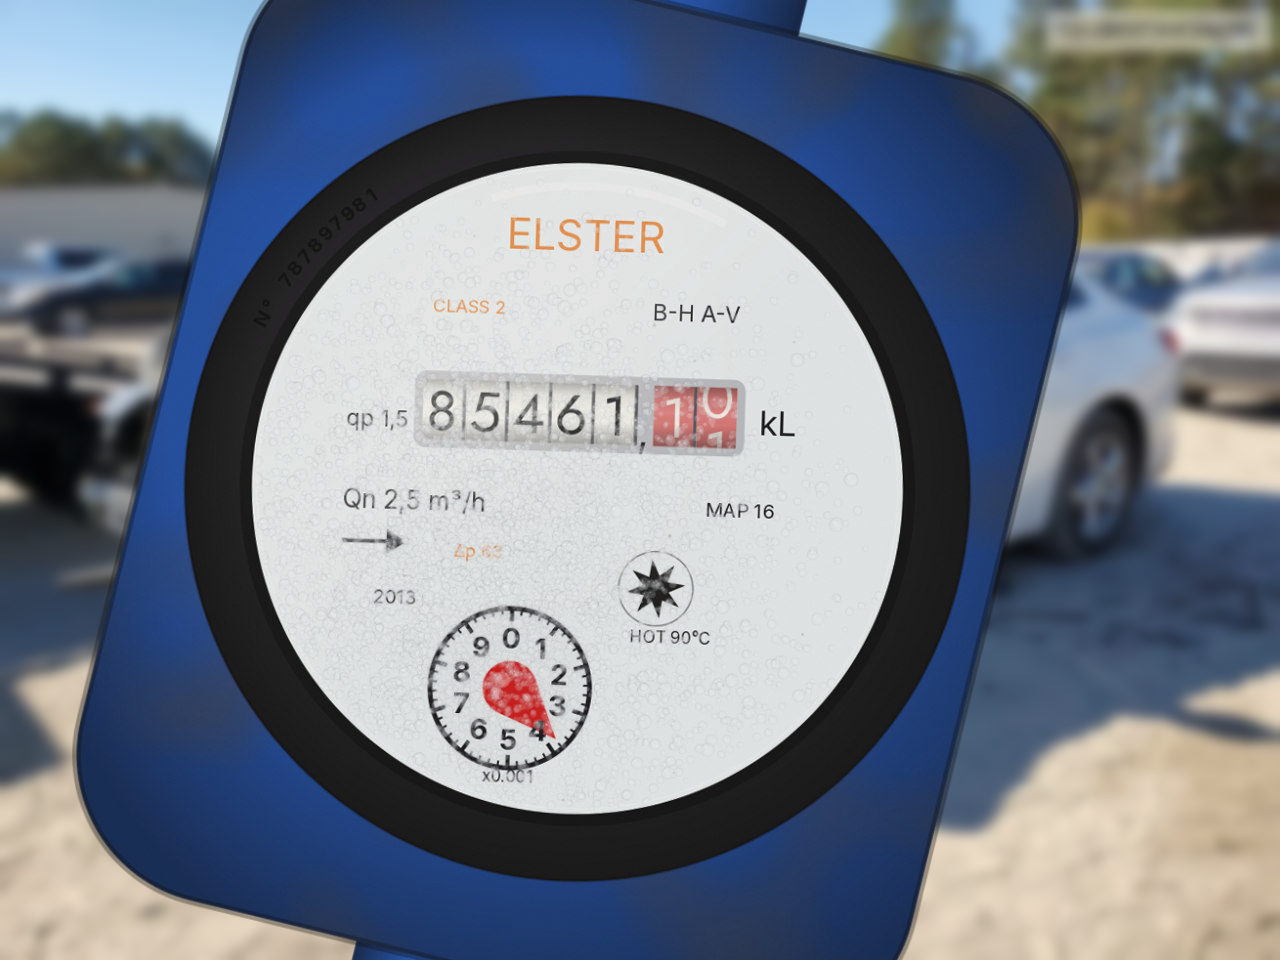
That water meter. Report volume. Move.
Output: 85461.103 kL
